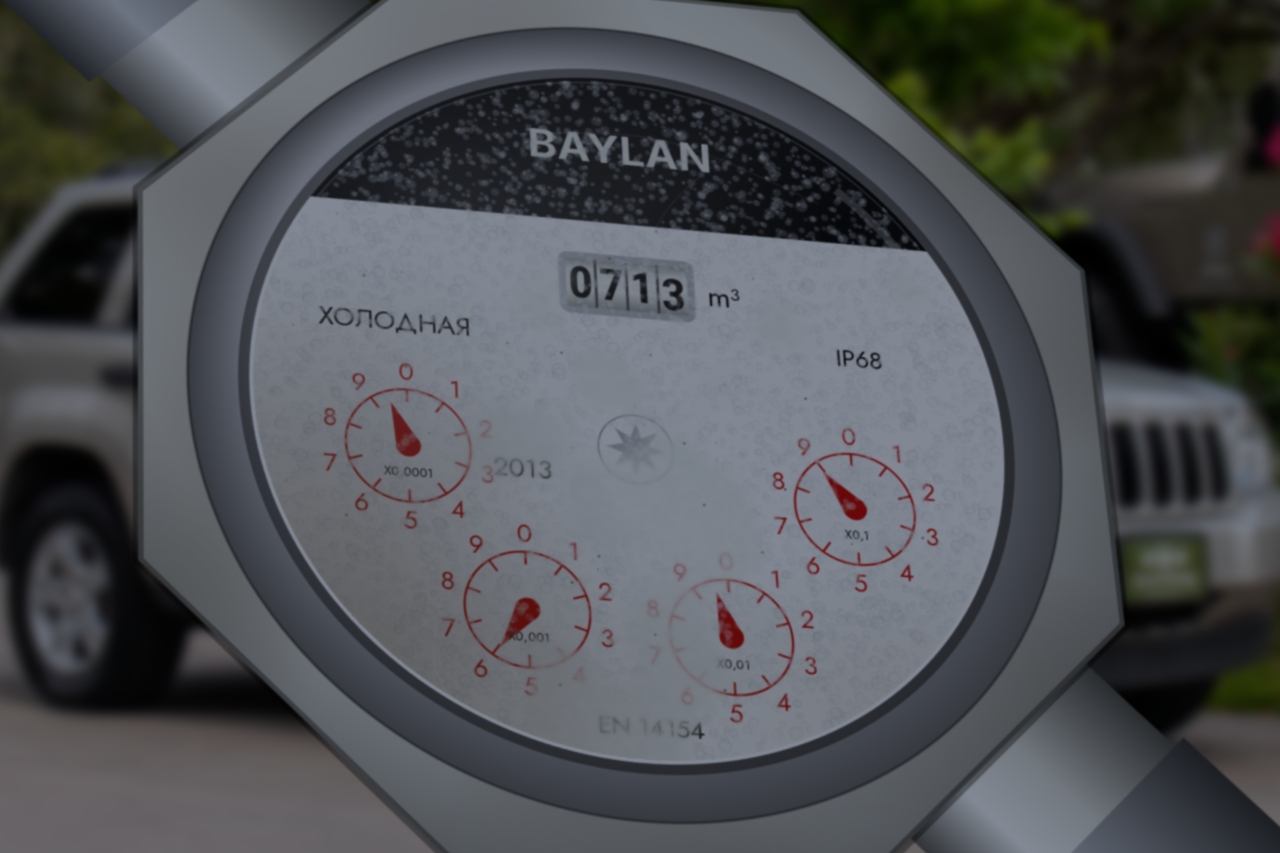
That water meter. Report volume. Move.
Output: 712.8959 m³
